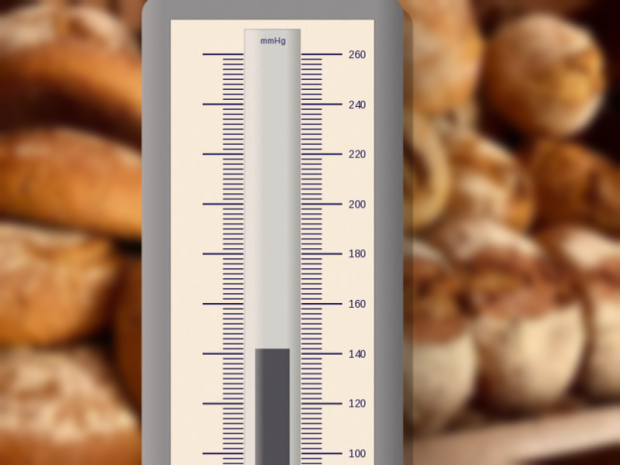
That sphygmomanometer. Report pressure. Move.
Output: 142 mmHg
